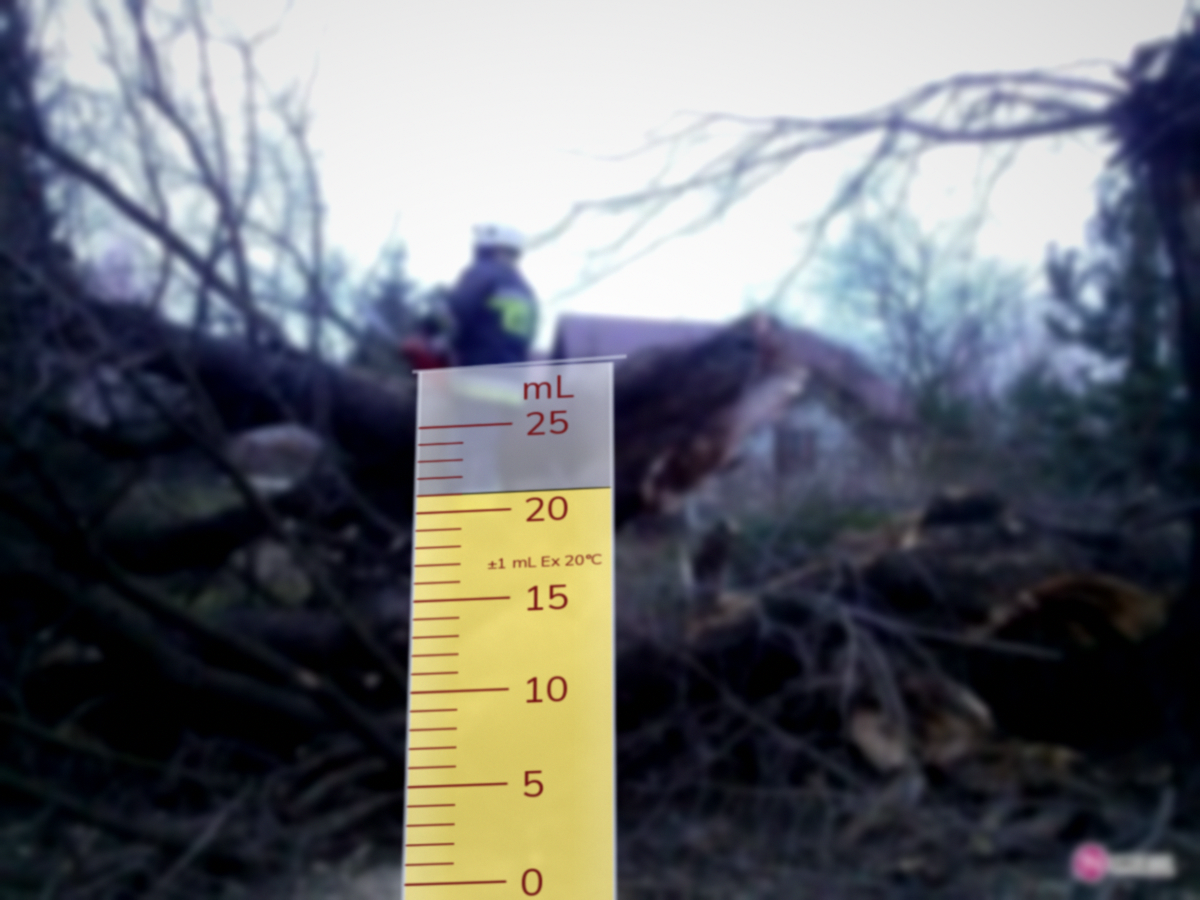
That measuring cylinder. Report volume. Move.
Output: 21 mL
